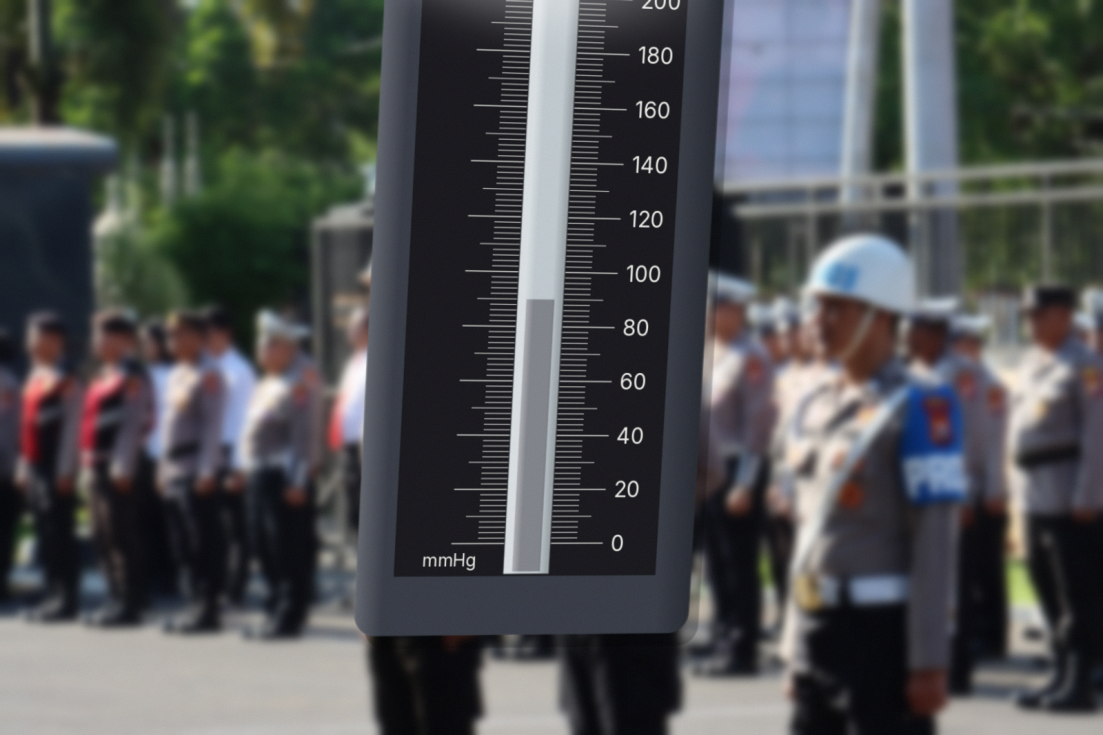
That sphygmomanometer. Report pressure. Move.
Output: 90 mmHg
